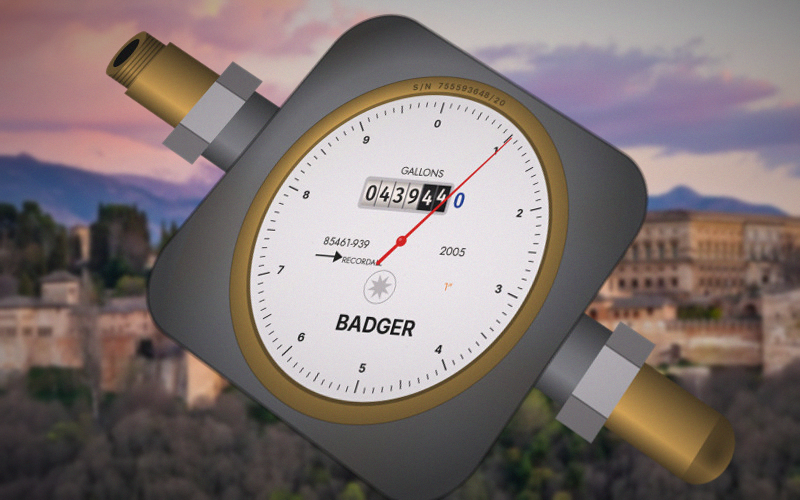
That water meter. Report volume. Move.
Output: 439441.0 gal
